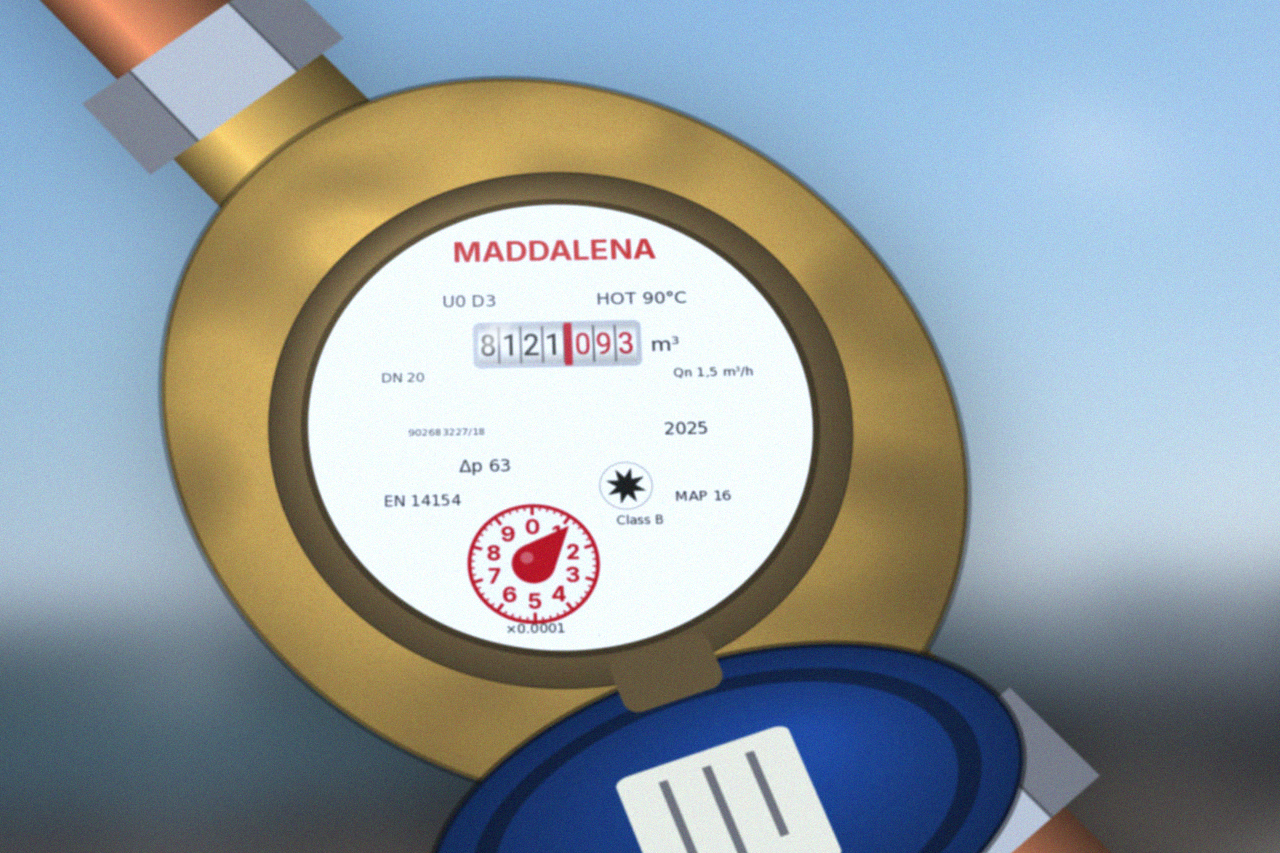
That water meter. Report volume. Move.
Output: 8121.0931 m³
